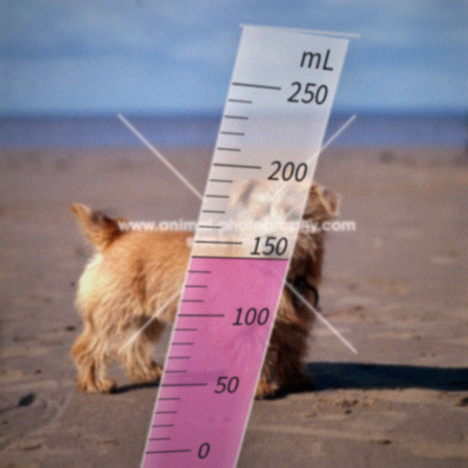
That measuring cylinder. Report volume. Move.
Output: 140 mL
